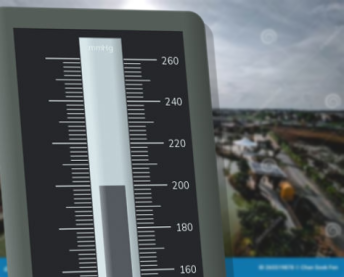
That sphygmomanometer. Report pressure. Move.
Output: 200 mmHg
